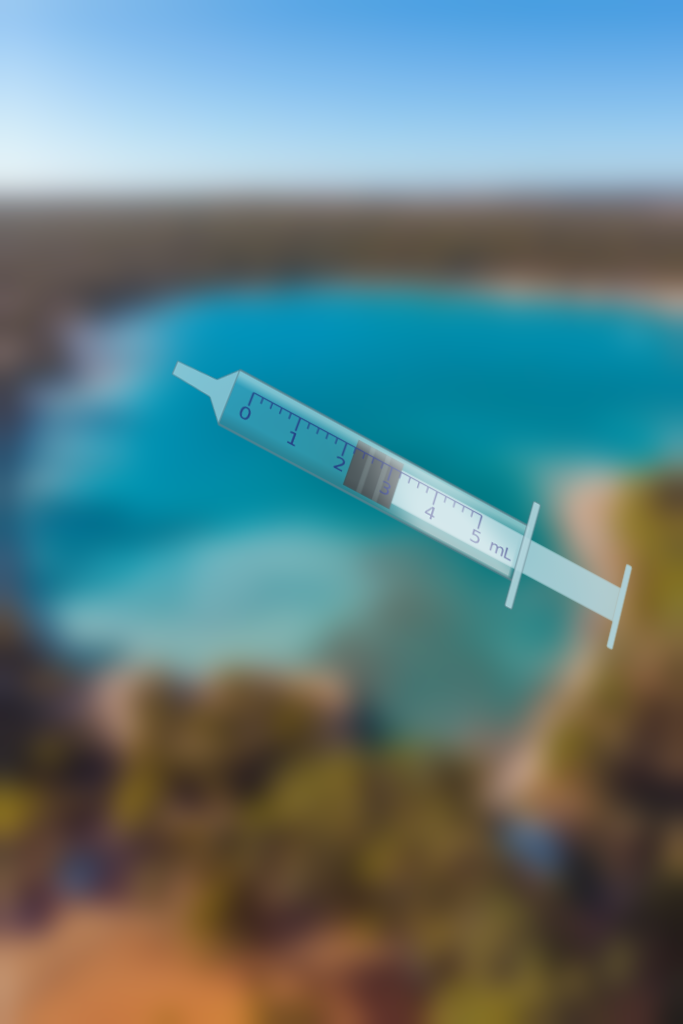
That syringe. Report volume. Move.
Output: 2.2 mL
